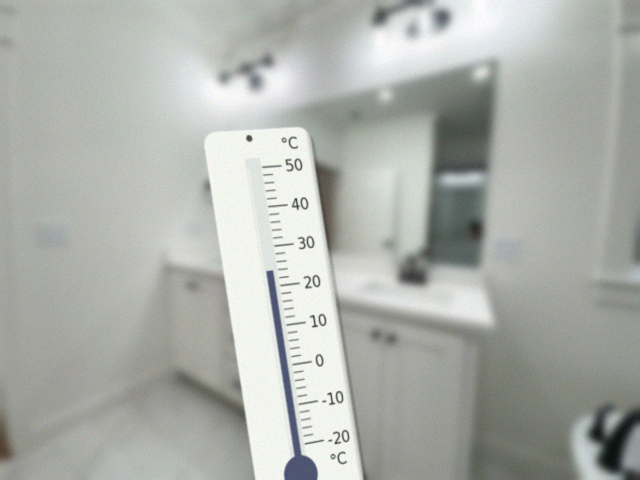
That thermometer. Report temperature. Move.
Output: 24 °C
